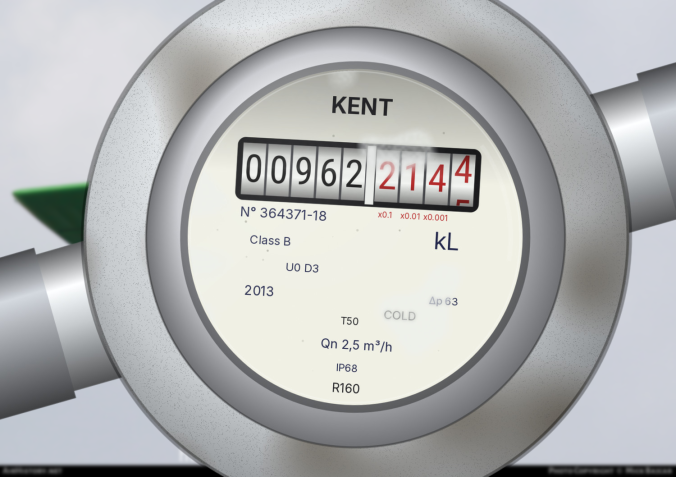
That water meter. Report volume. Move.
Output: 962.2144 kL
